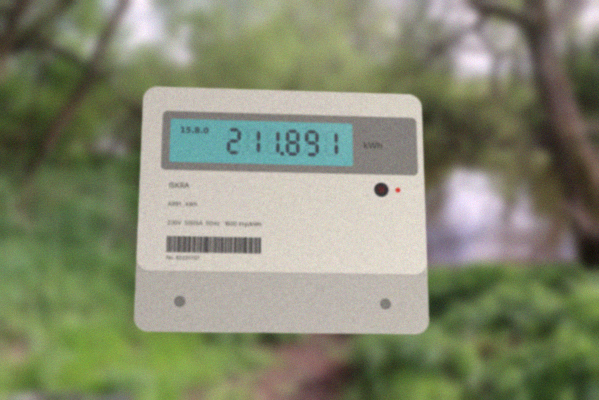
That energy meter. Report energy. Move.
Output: 211.891 kWh
